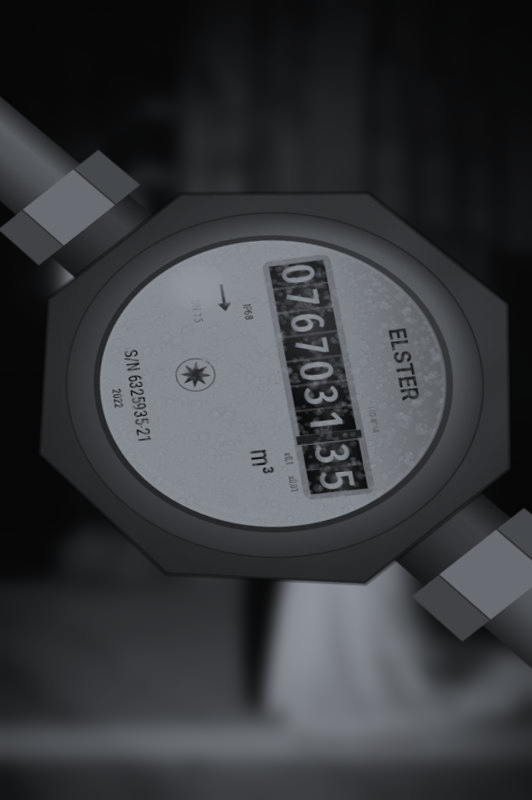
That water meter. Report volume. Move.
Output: 767031.35 m³
